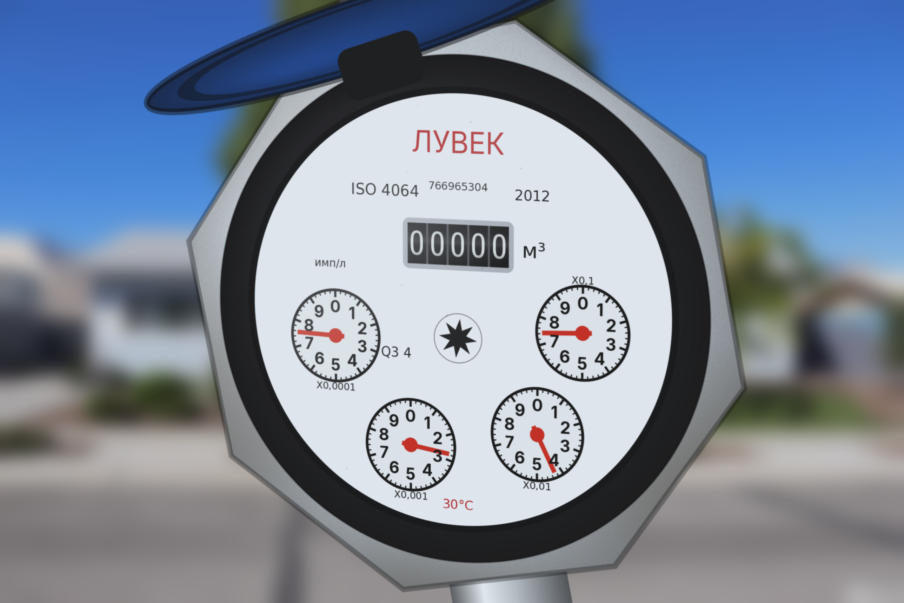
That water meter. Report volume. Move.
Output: 0.7427 m³
